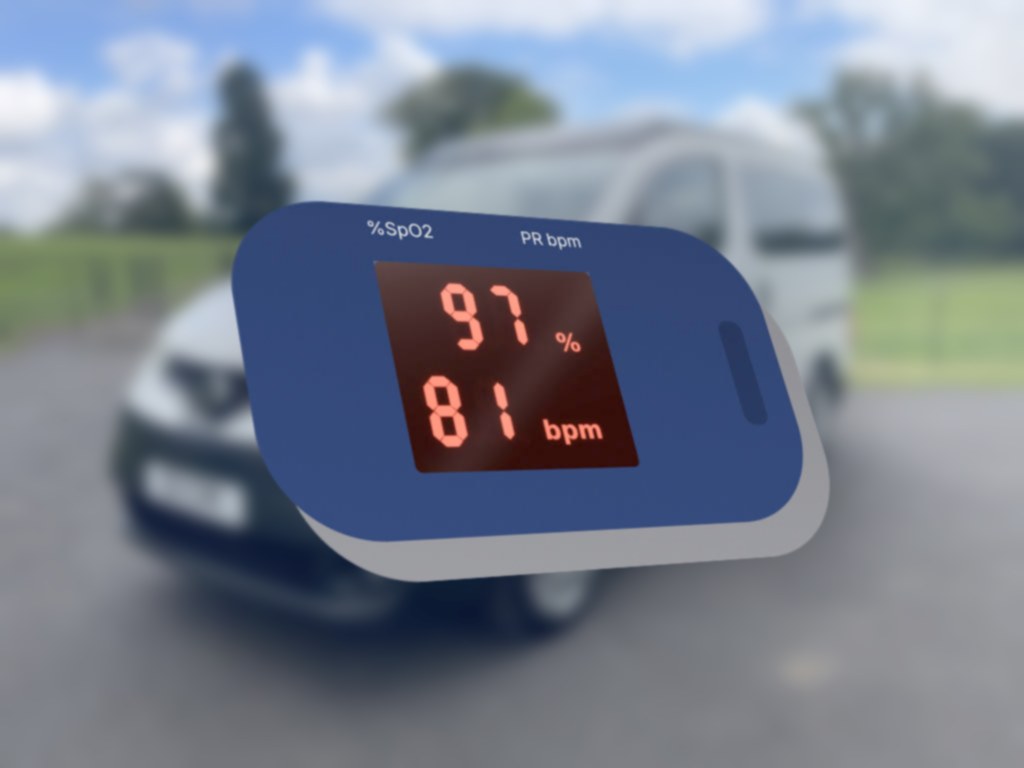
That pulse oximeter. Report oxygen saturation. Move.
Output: 97 %
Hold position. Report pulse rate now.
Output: 81 bpm
